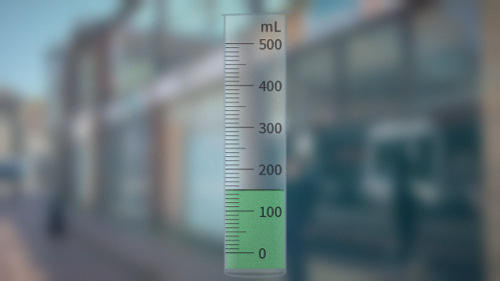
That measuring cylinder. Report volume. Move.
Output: 150 mL
